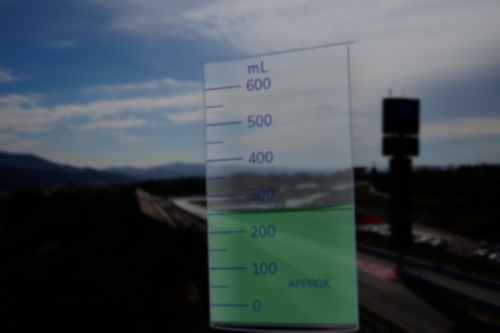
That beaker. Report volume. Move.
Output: 250 mL
